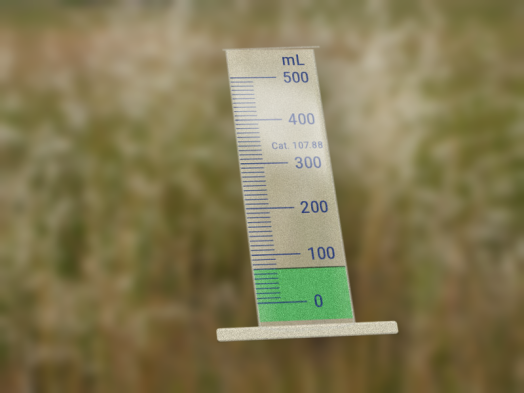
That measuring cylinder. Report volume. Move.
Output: 70 mL
